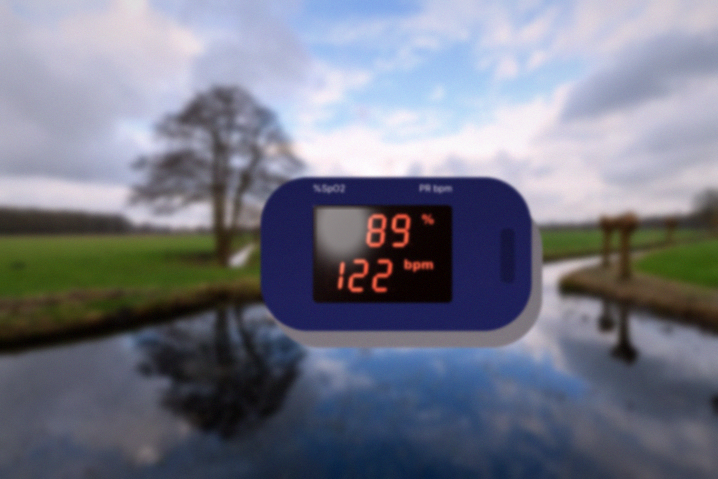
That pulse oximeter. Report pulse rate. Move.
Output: 122 bpm
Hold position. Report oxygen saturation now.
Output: 89 %
